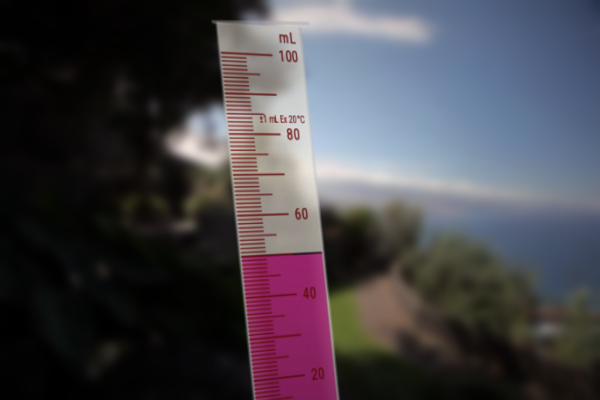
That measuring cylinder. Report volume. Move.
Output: 50 mL
